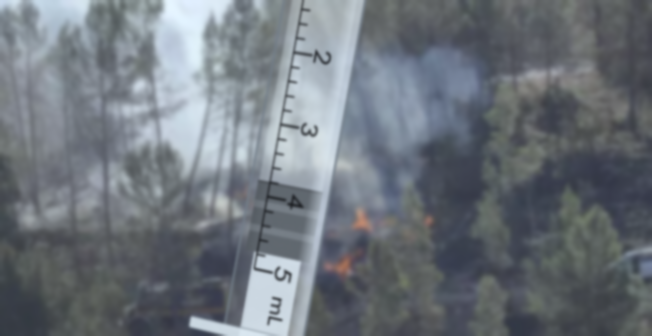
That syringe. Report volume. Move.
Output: 3.8 mL
